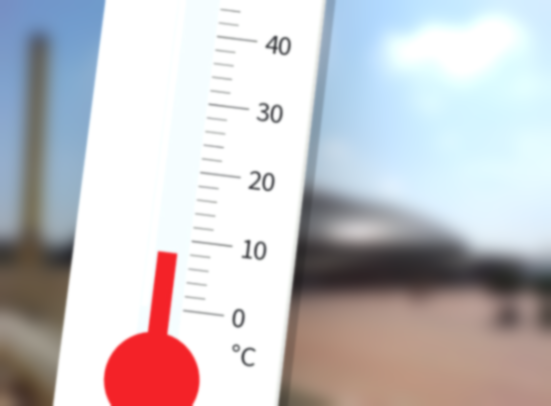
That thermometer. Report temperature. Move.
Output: 8 °C
